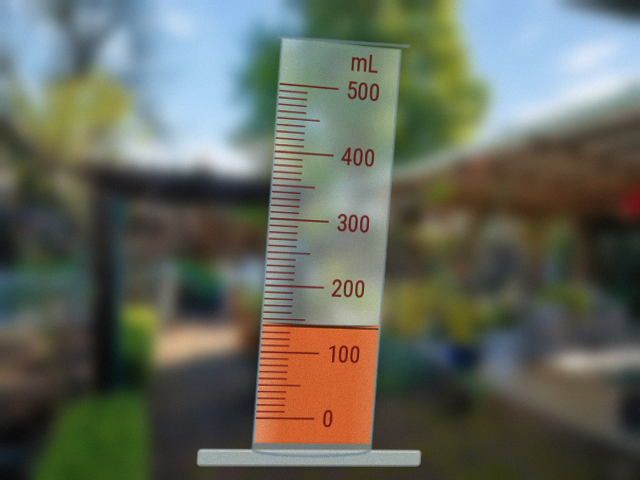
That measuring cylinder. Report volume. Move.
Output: 140 mL
